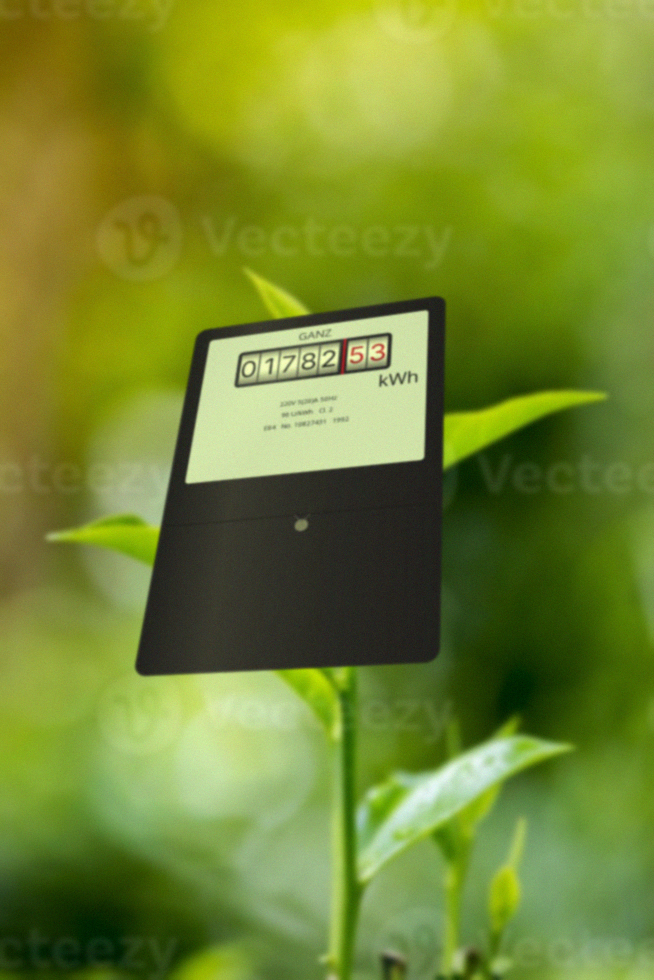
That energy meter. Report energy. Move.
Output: 1782.53 kWh
